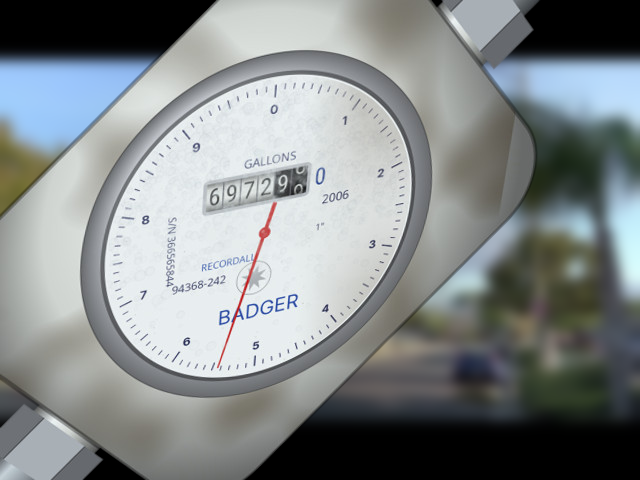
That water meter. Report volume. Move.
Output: 6972985.4 gal
